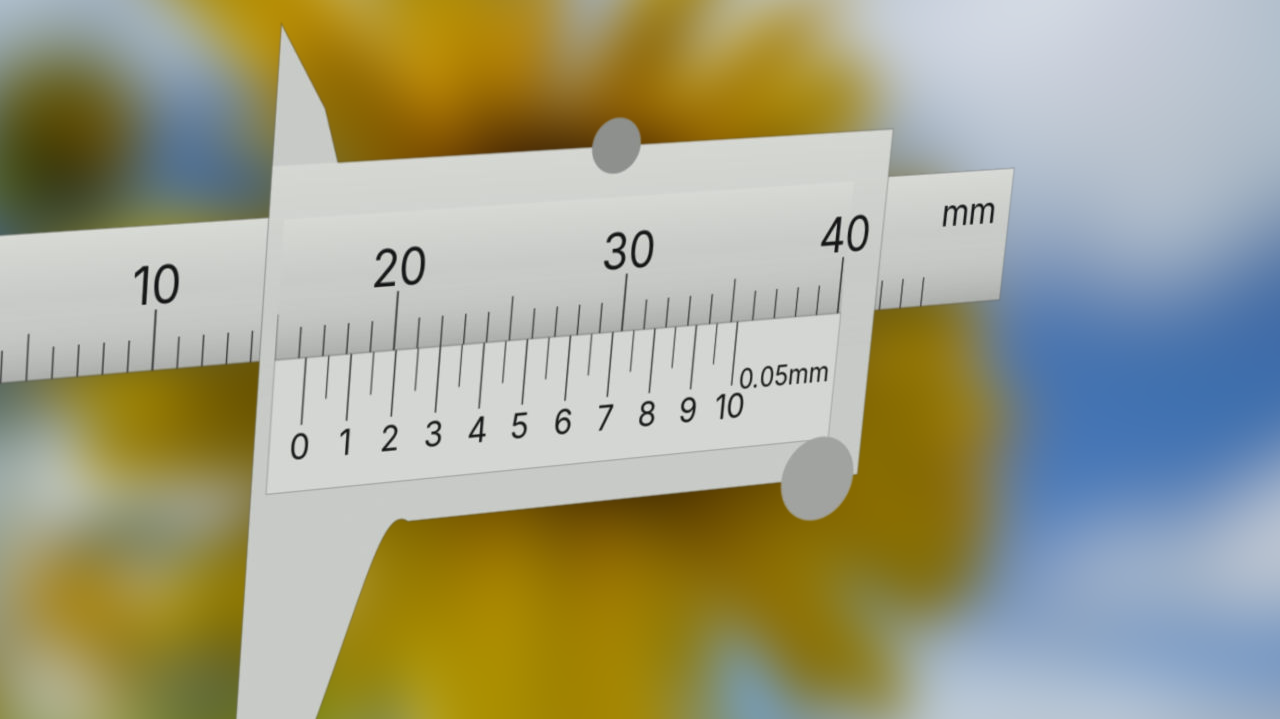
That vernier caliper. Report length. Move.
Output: 16.3 mm
